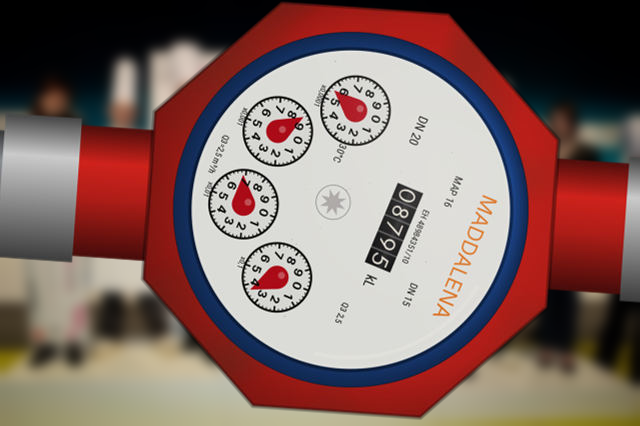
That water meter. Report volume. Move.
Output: 8795.3685 kL
